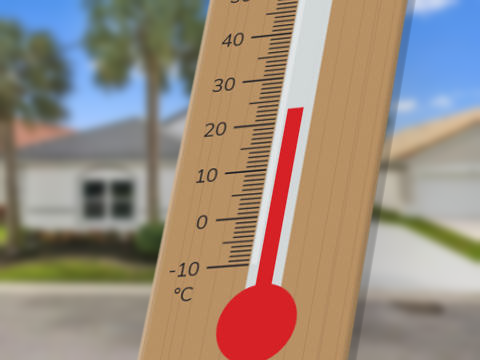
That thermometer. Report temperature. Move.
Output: 23 °C
